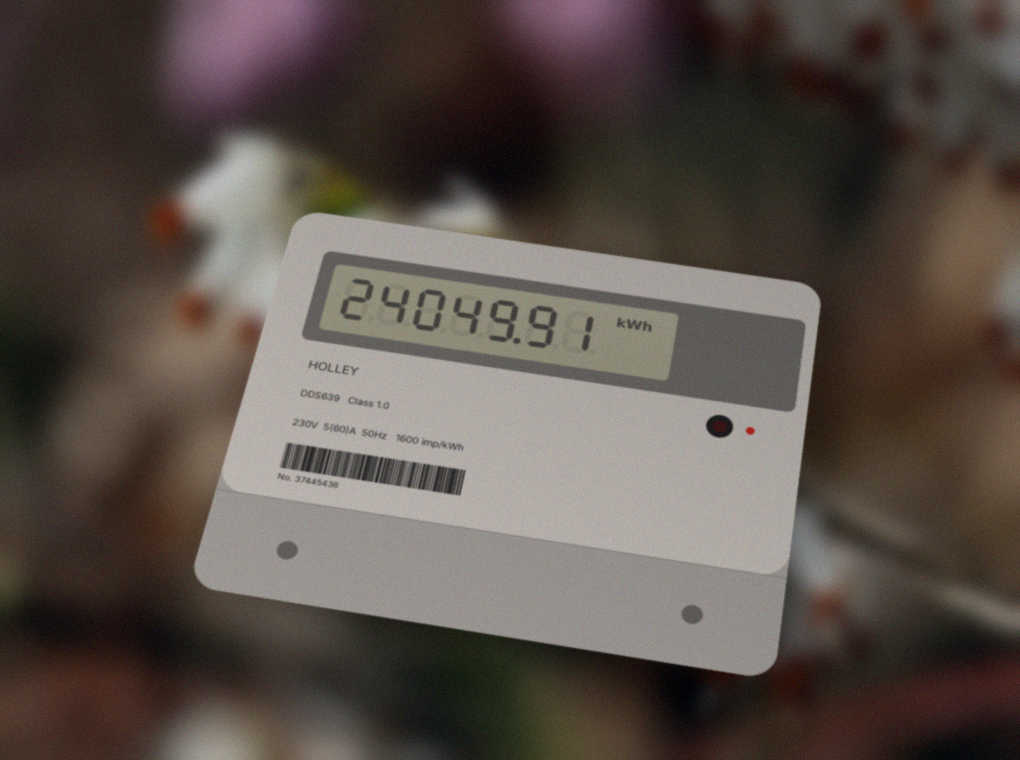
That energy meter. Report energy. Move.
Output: 24049.91 kWh
